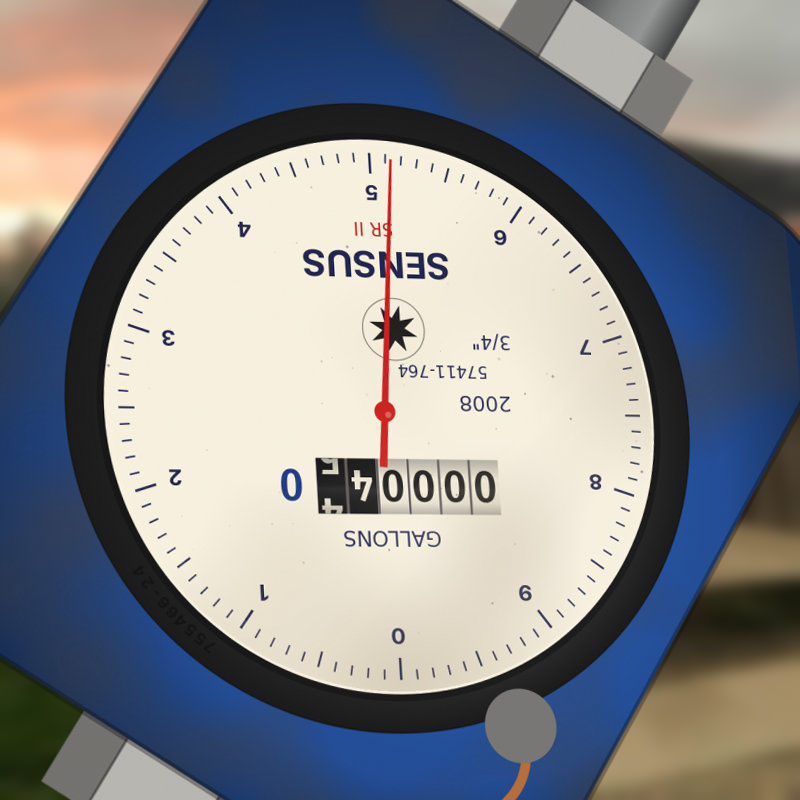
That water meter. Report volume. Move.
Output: 445.1 gal
